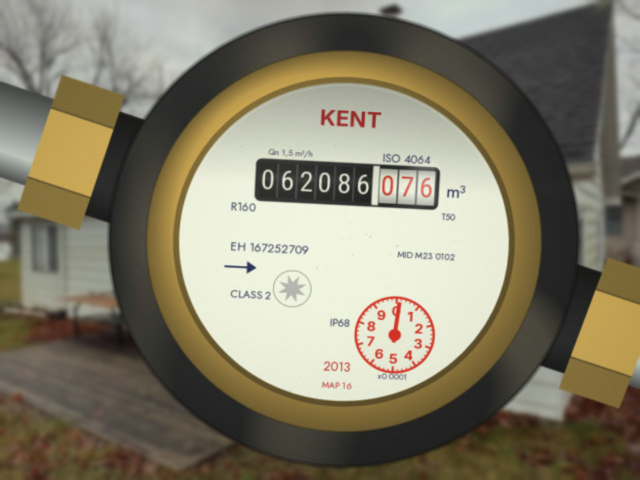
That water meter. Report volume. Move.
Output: 62086.0760 m³
